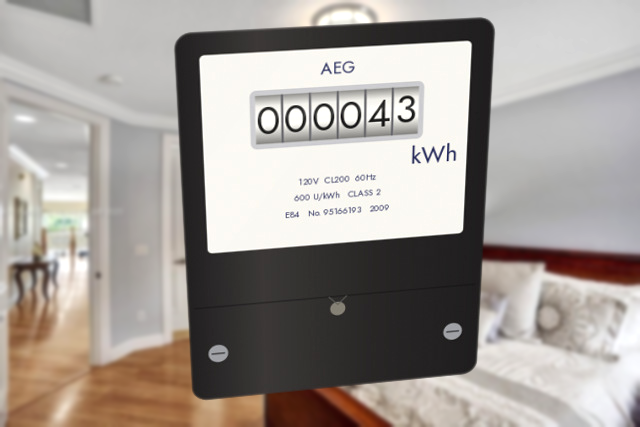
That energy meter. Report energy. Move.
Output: 43 kWh
